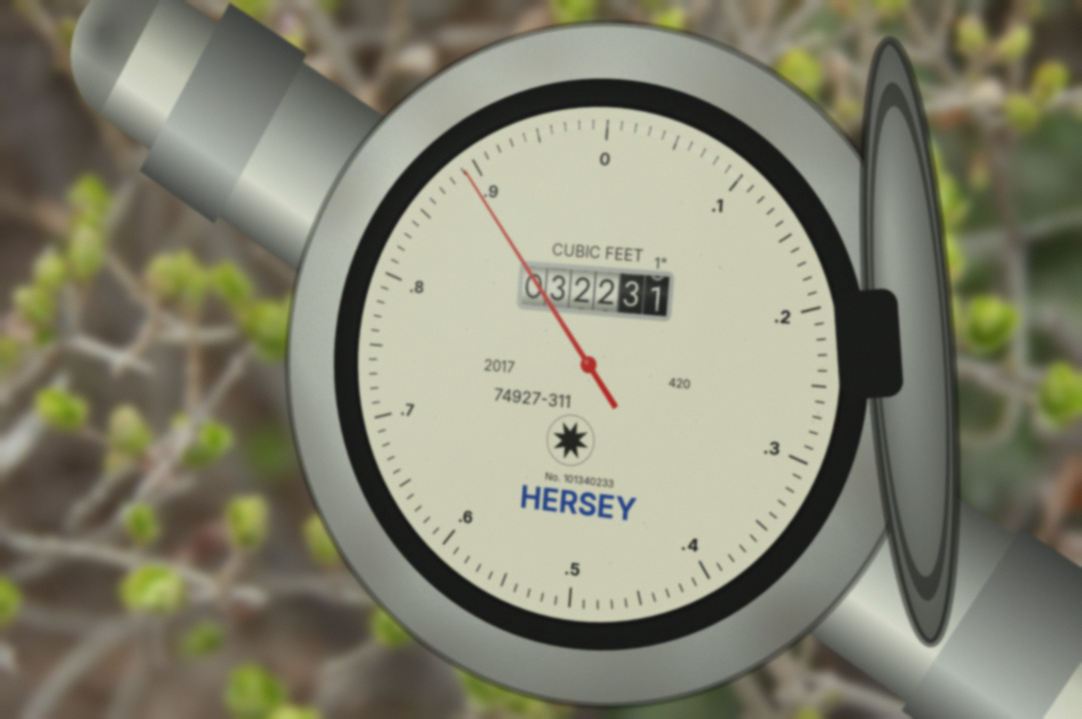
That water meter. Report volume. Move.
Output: 32230.89 ft³
